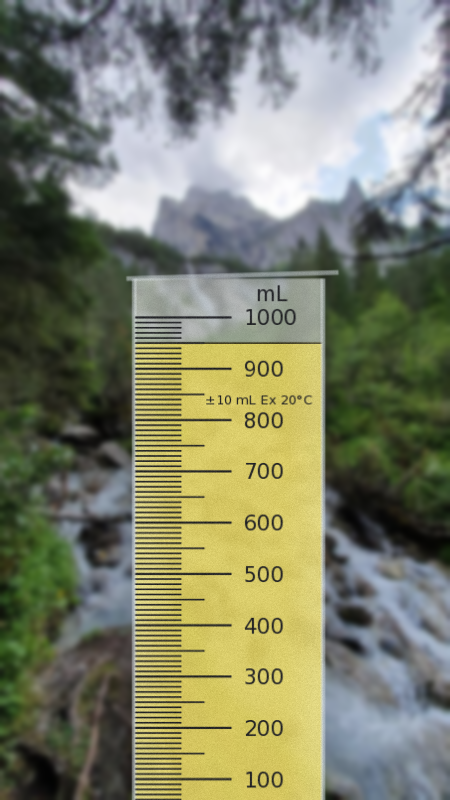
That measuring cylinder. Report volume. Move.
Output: 950 mL
